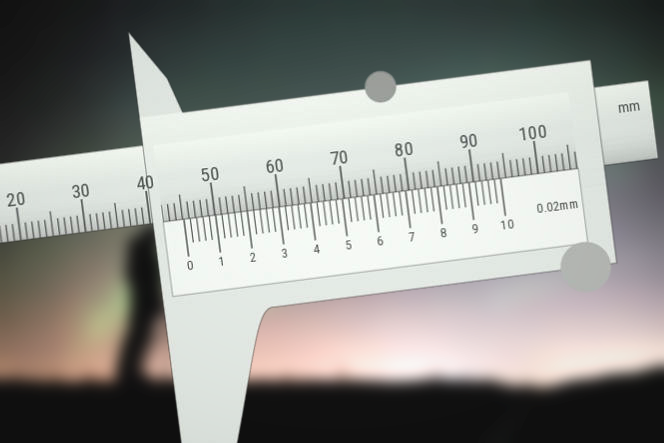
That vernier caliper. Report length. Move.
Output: 45.2 mm
